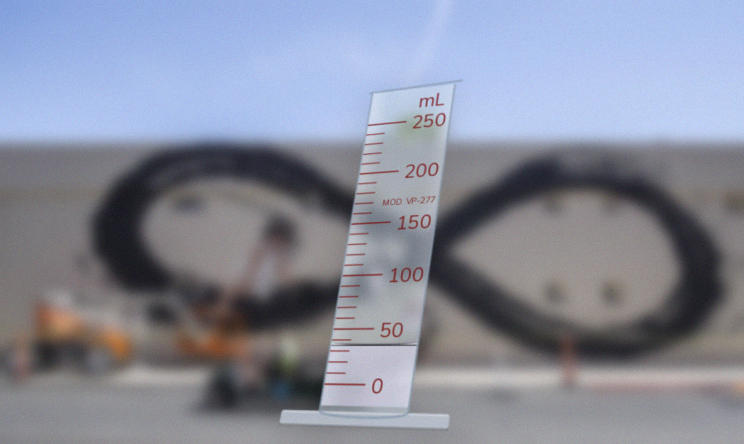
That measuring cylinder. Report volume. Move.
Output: 35 mL
